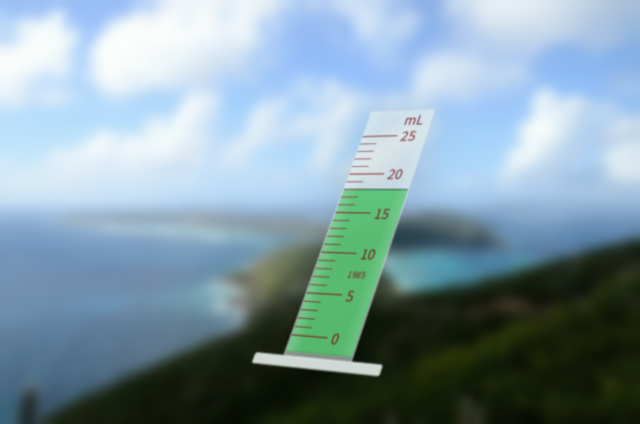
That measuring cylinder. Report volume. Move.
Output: 18 mL
